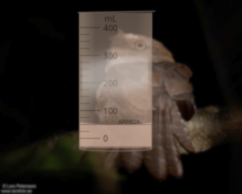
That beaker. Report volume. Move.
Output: 50 mL
